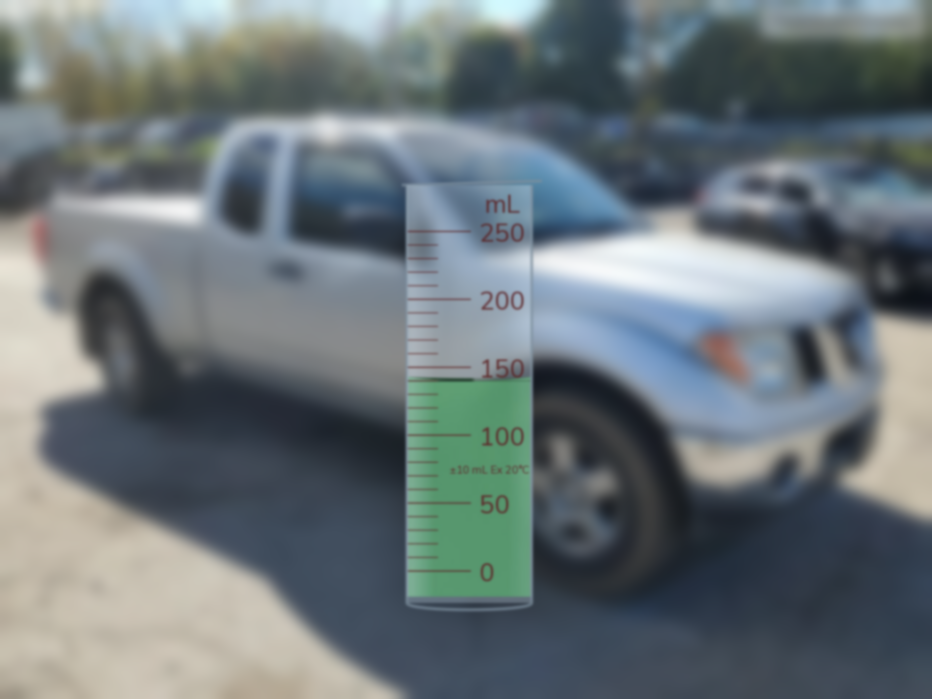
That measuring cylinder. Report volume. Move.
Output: 140 mL
